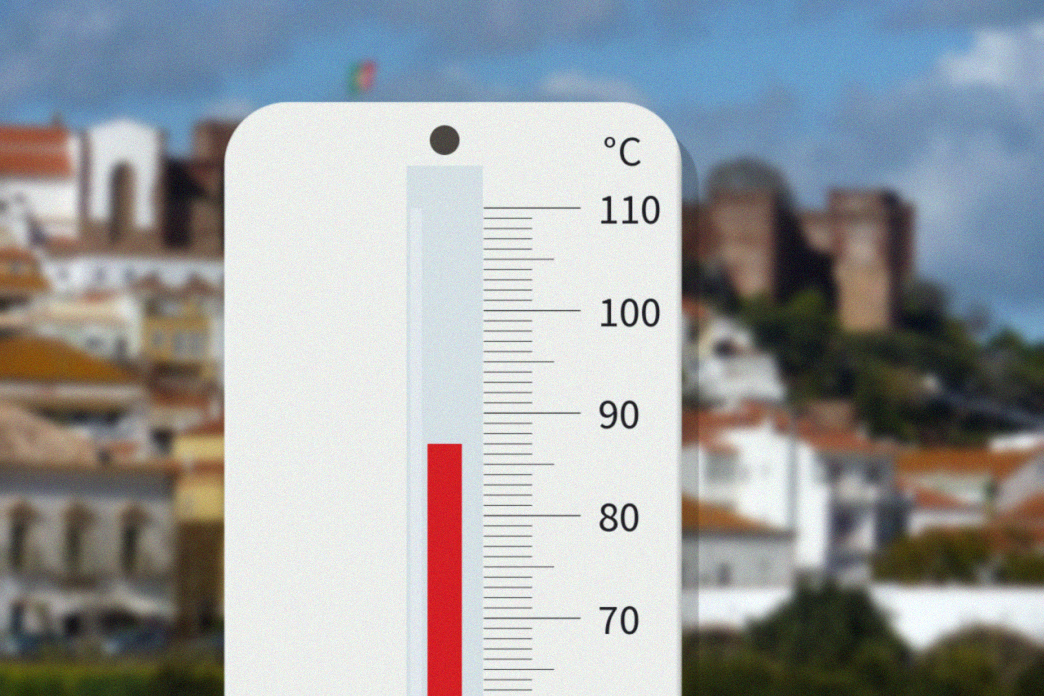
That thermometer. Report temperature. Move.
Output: 87 °C
